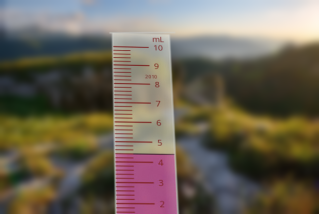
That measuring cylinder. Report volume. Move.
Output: 4.4 mL
